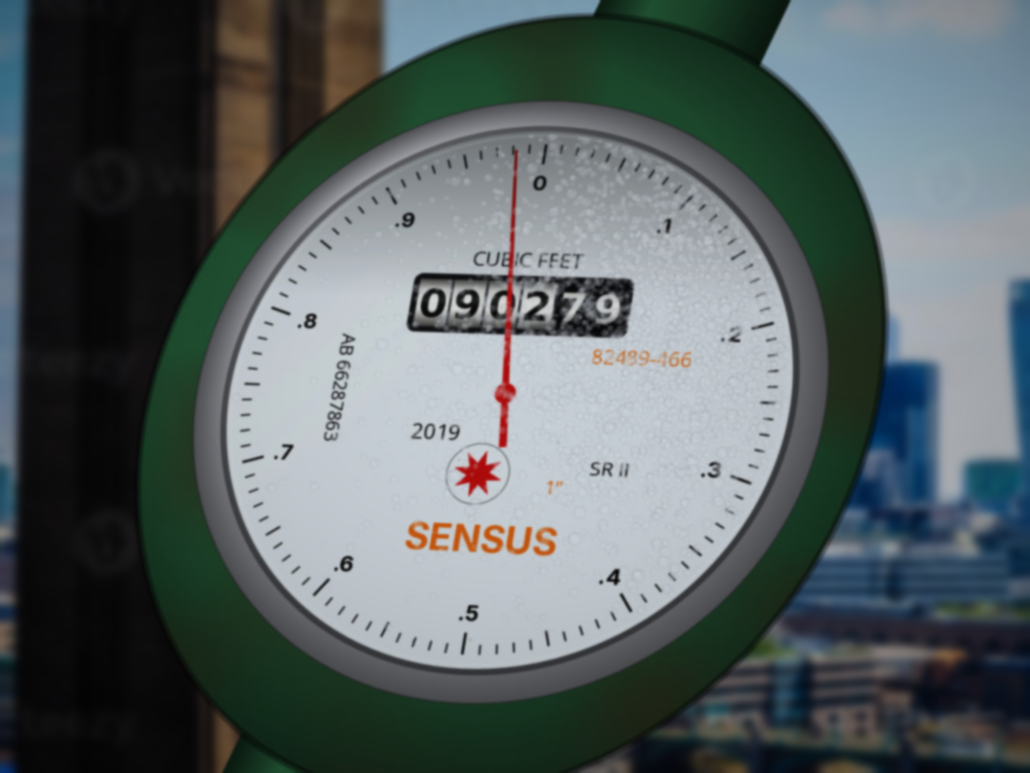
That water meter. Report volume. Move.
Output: 90278.98 ft³
